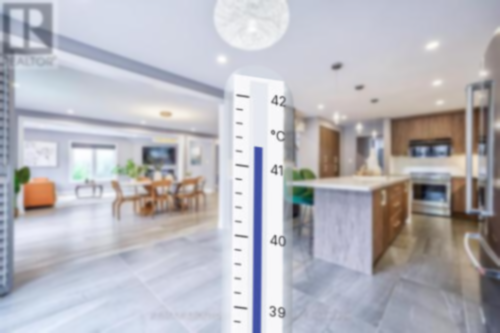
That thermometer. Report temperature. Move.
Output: 41.3 °C
